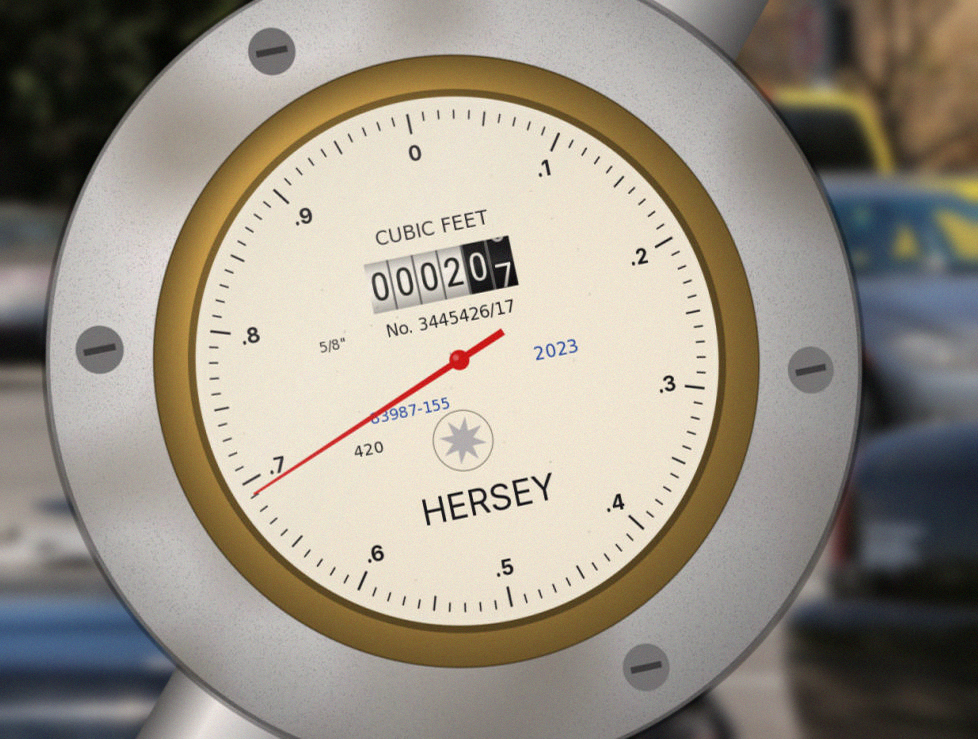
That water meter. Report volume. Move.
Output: 206.69 ft³
